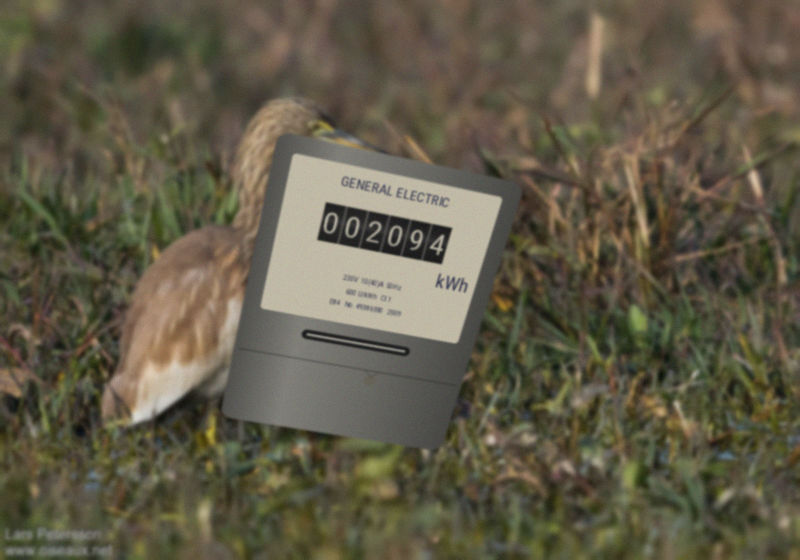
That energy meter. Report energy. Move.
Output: 2094 kWh
